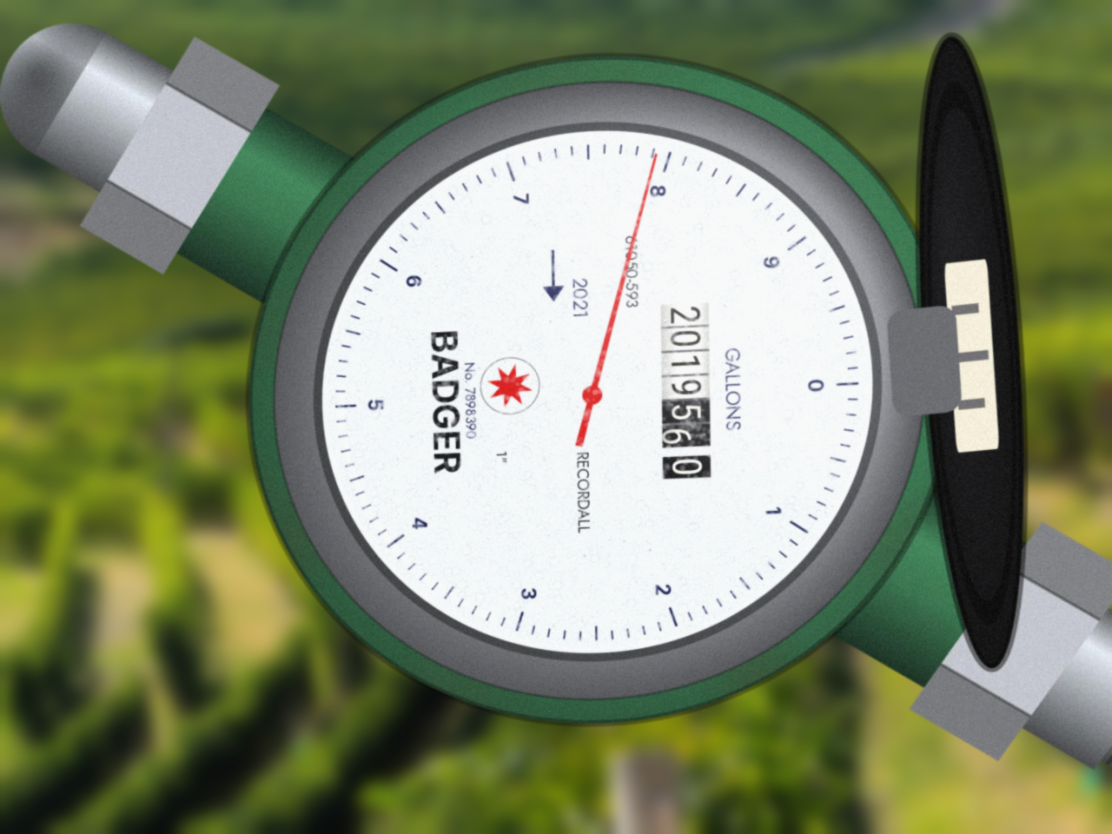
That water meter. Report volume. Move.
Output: 2019557.9 gal
